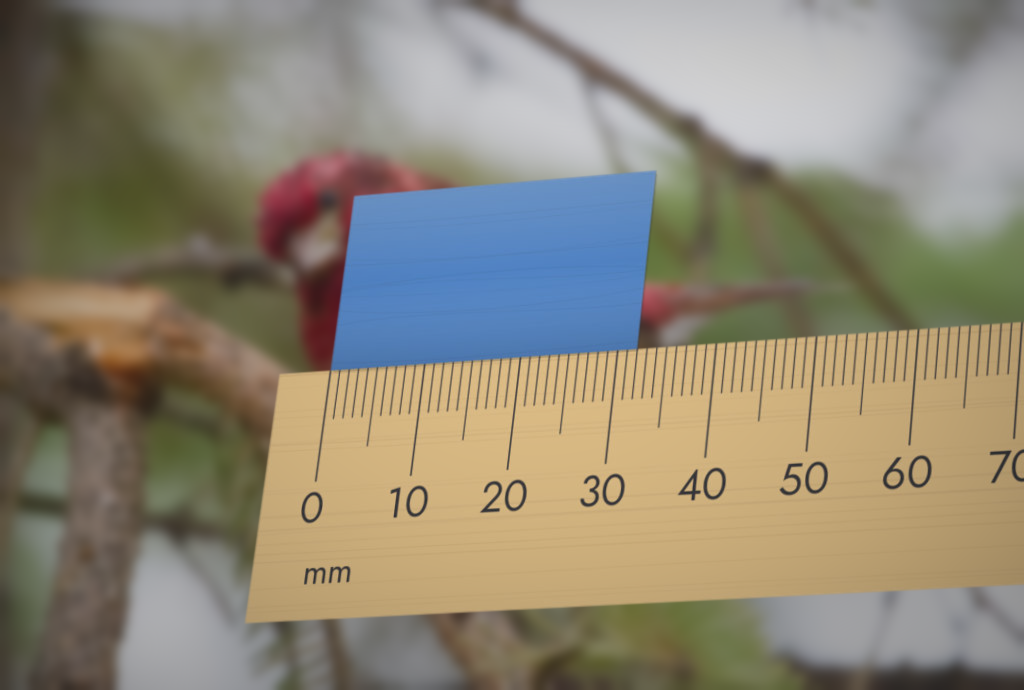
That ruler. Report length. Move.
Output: 32 mm
